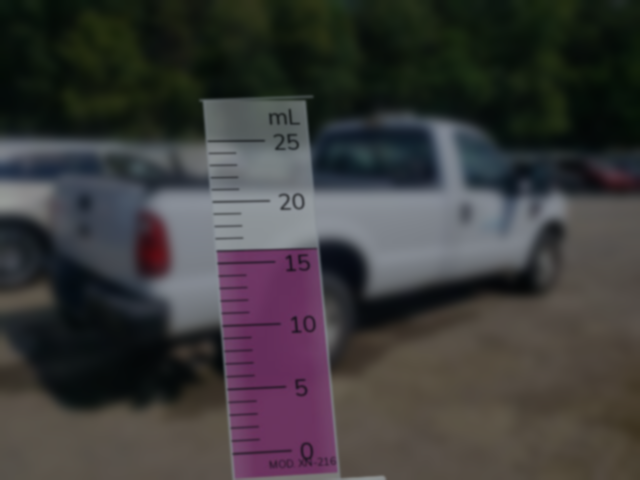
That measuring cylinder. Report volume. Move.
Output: 16 mL
